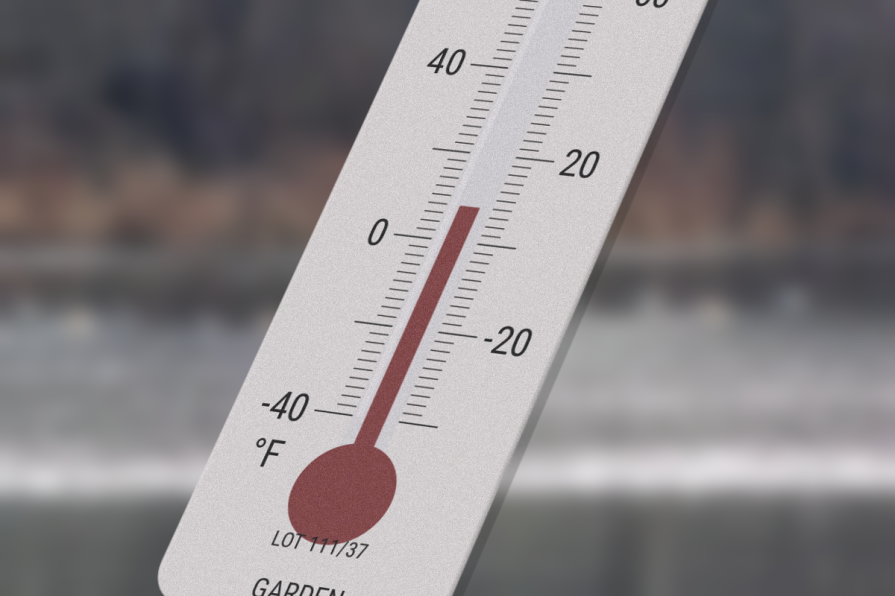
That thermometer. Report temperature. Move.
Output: 8 °F
